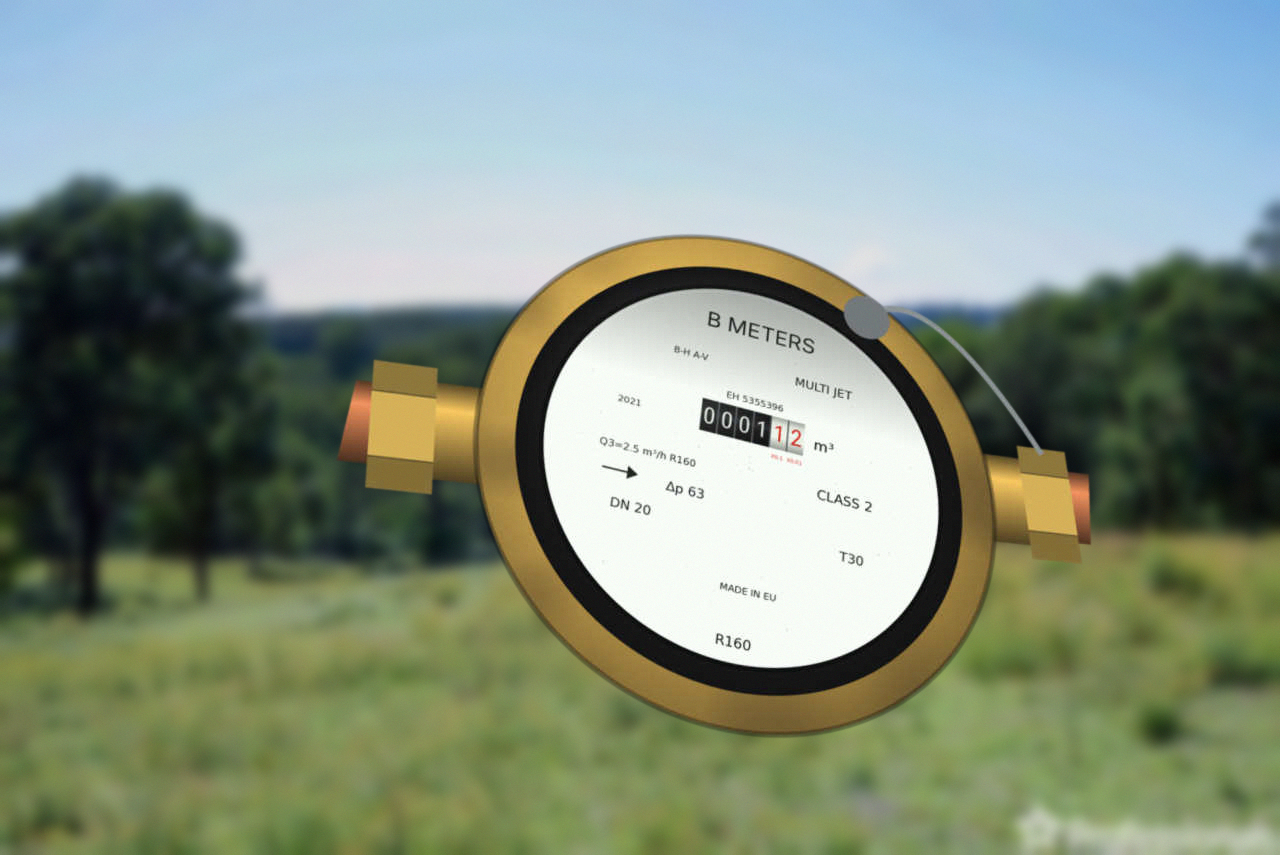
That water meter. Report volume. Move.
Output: 1.12 m³
